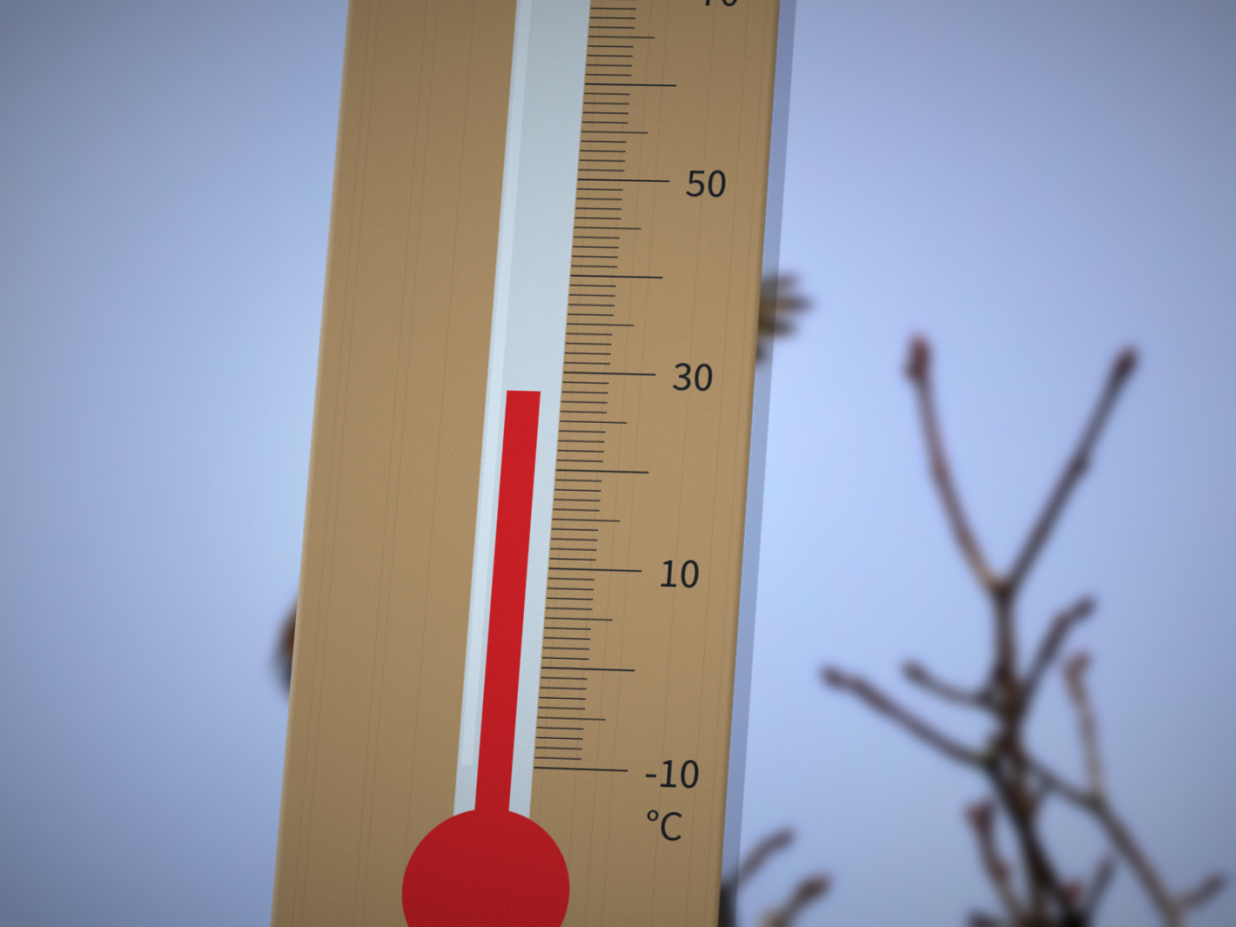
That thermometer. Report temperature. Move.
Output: 28 °C
